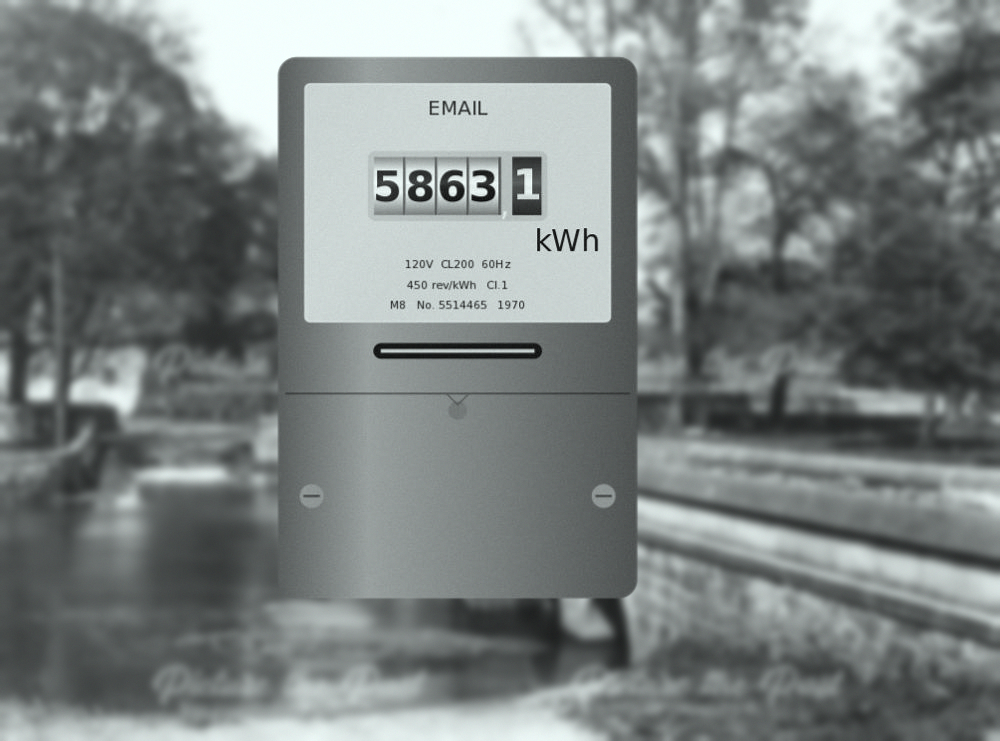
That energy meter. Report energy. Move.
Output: 5863.1 kWh
